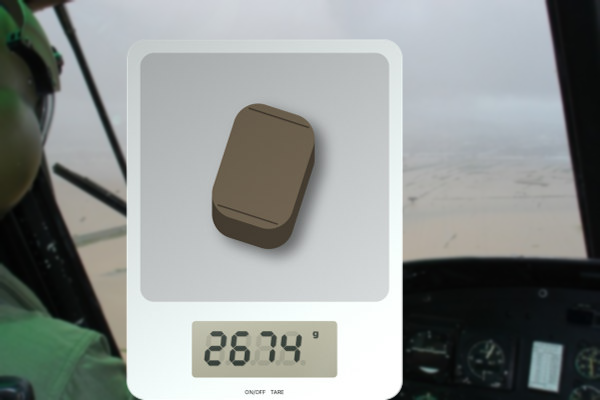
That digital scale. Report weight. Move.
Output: 2674 g
